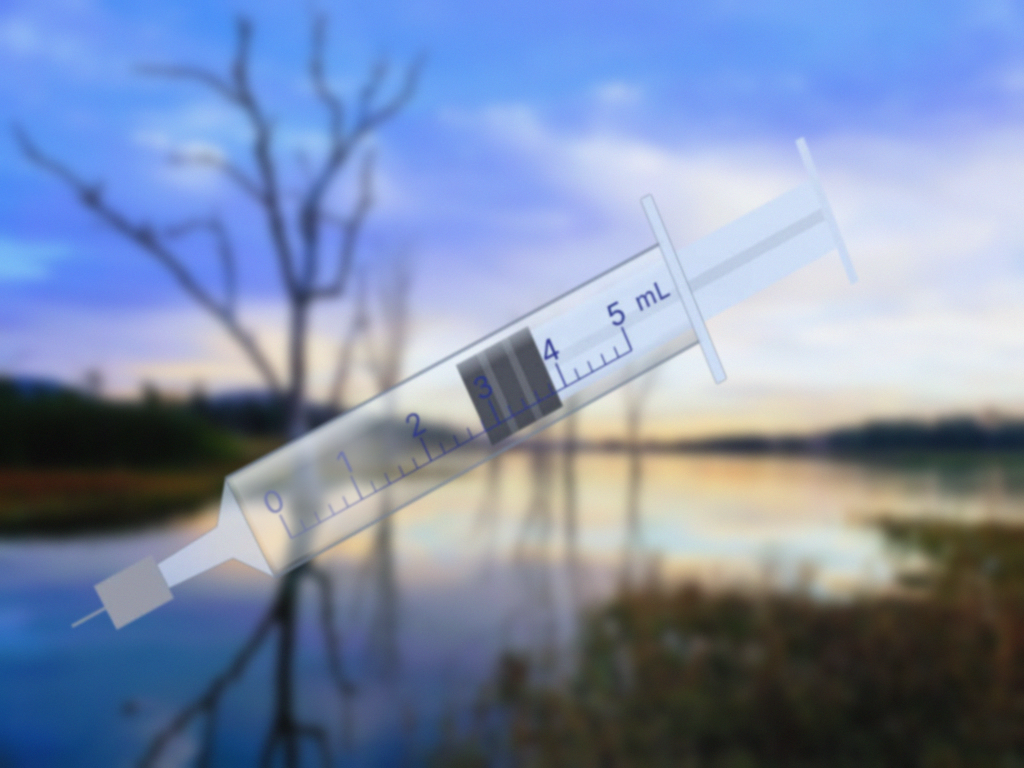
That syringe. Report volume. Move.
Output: 2.8 mL
